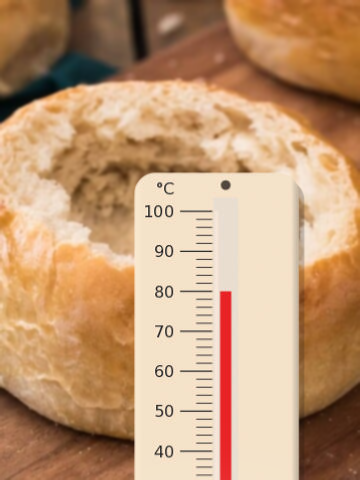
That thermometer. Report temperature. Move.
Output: 80 °C
